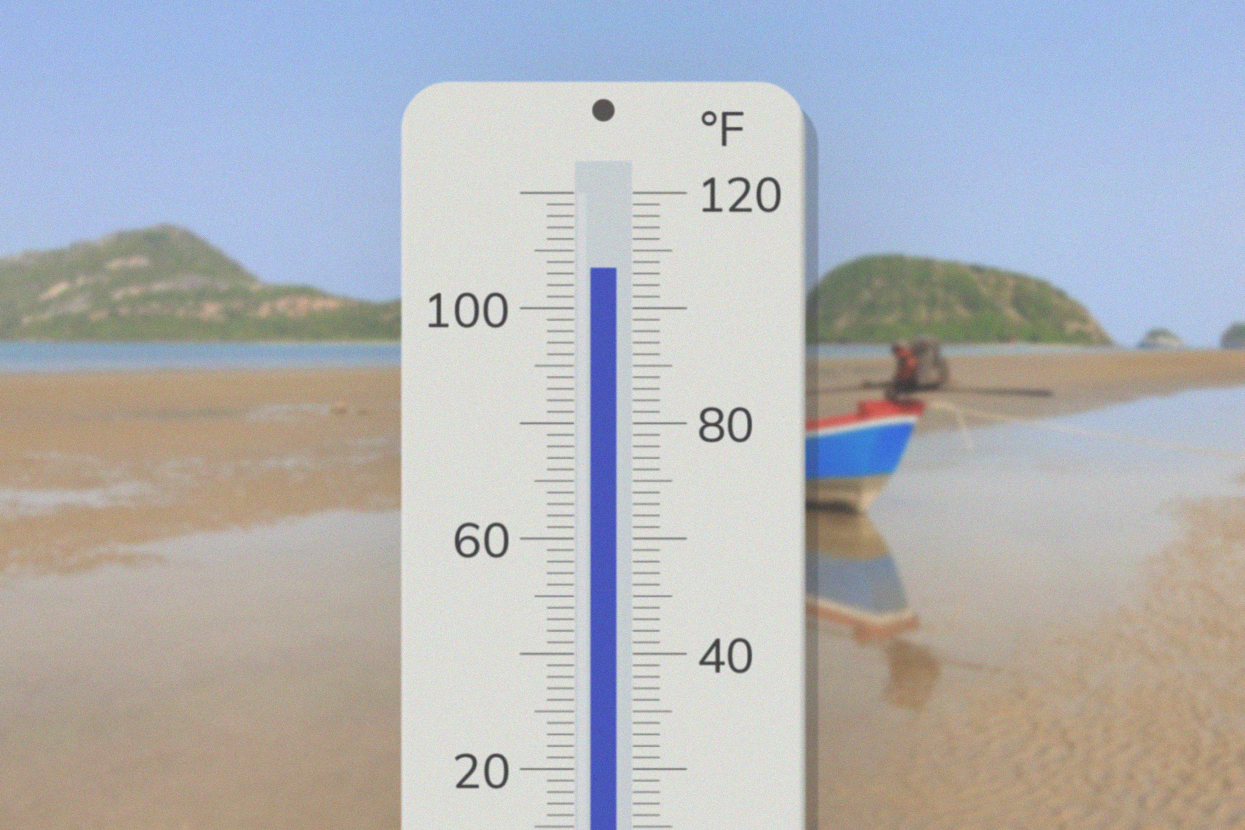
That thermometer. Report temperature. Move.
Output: 107 °F
